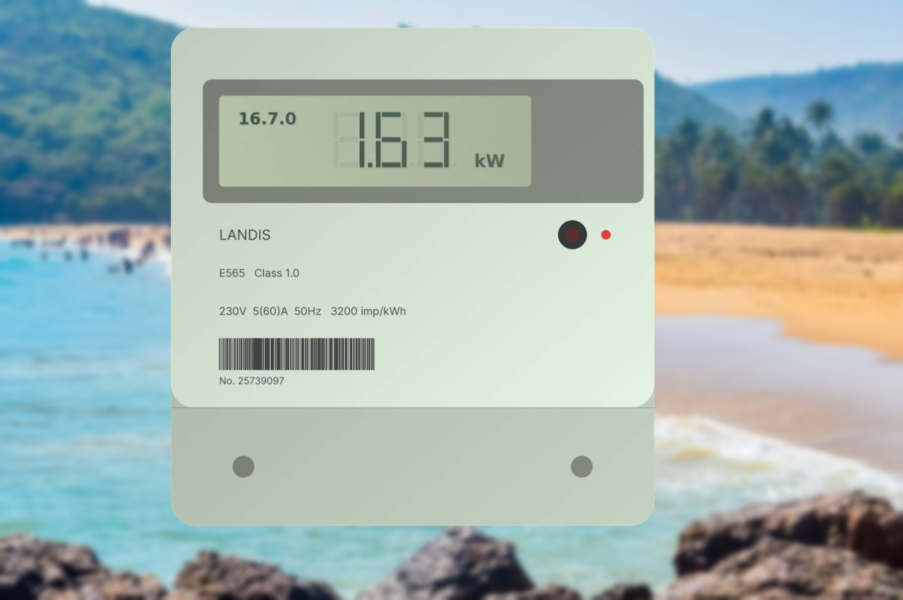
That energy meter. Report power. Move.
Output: 1.63 kW
